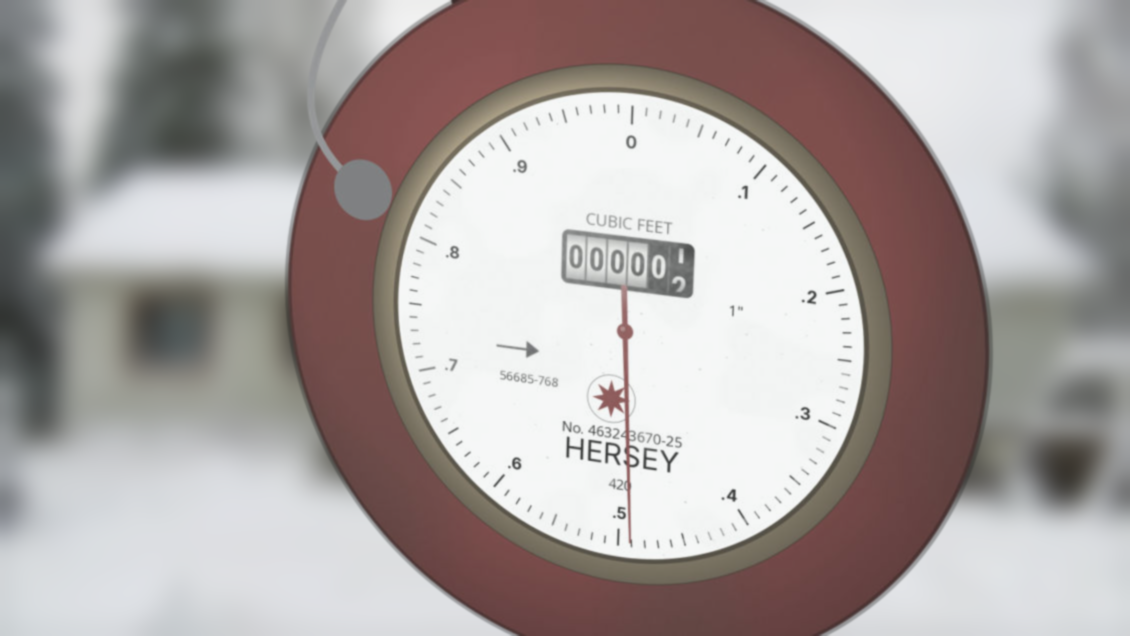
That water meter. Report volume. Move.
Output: 1.49 ft³
